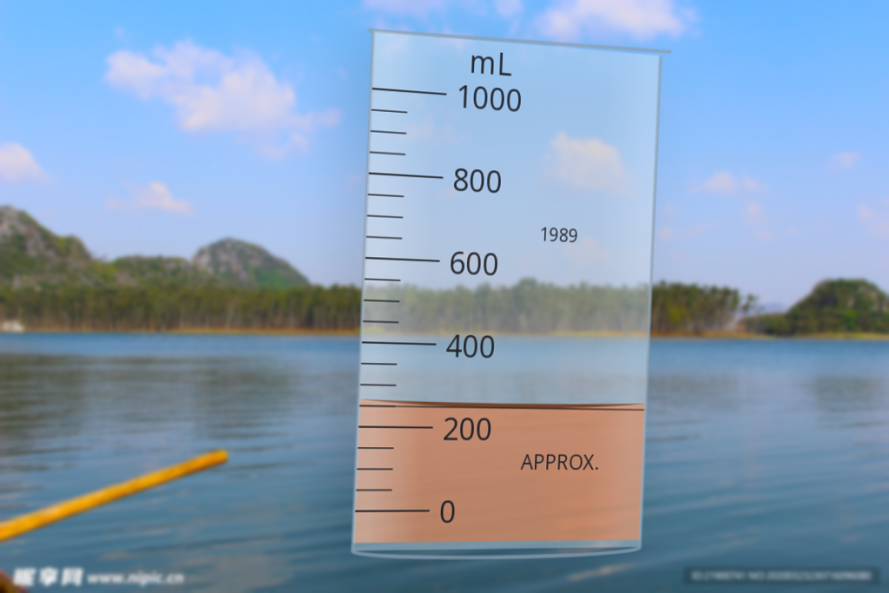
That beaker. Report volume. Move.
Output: 250 mL
